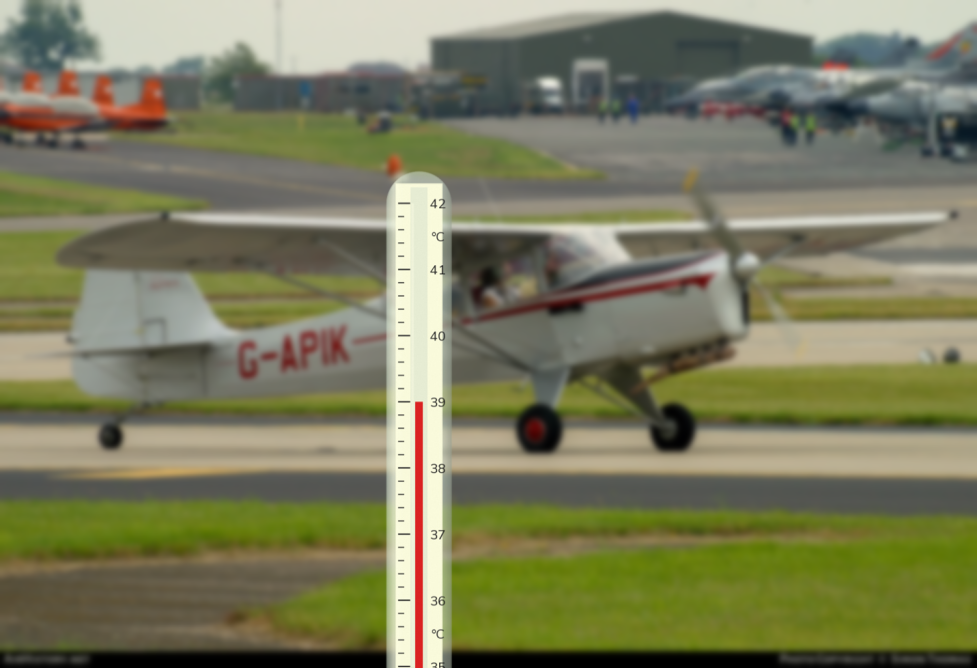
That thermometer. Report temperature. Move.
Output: 39 °C
